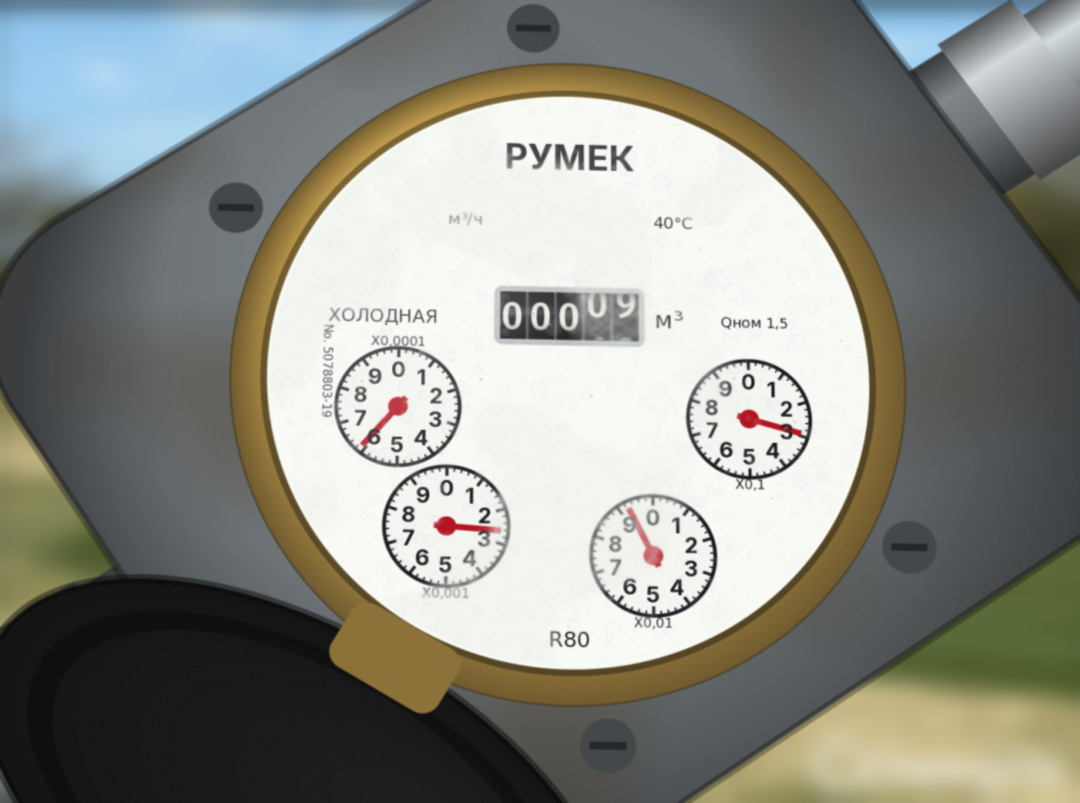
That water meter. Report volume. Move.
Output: 9.2926 m³
